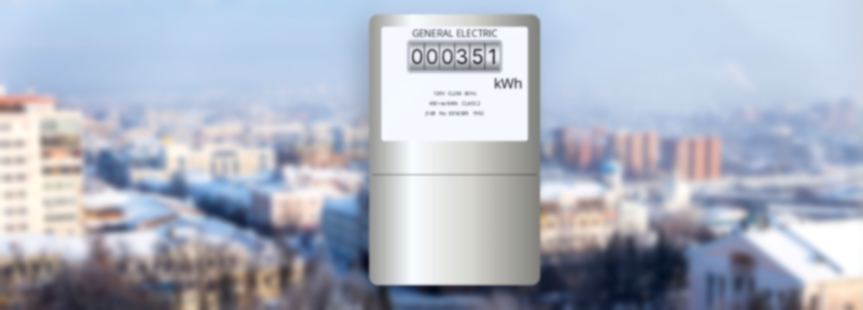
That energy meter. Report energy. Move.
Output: 351 kWh
